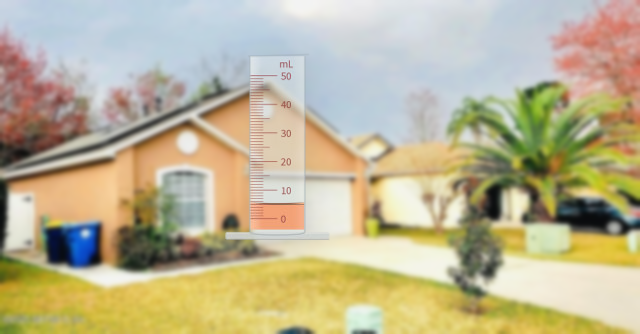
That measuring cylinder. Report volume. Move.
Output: 5 mL
